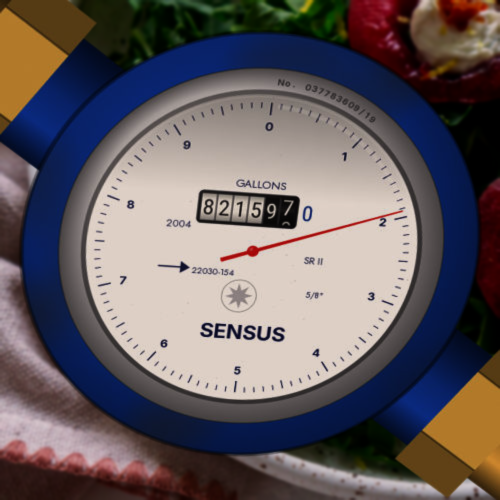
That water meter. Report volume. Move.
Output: 8215971.9 gal
